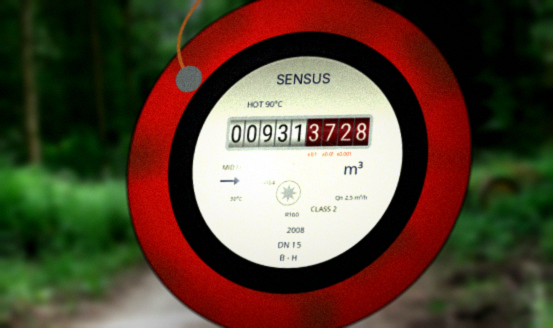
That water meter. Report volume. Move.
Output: 931.3728 m³
